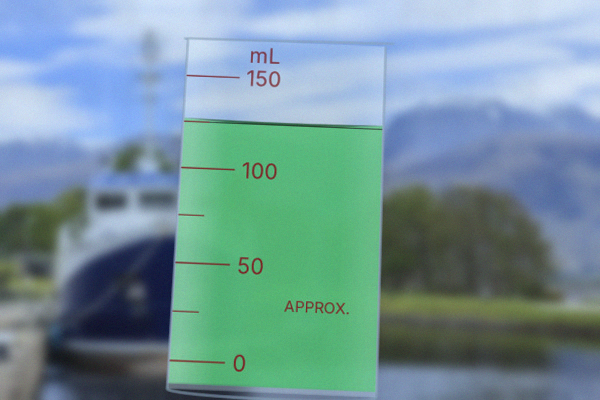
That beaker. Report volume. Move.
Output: 125 mL
